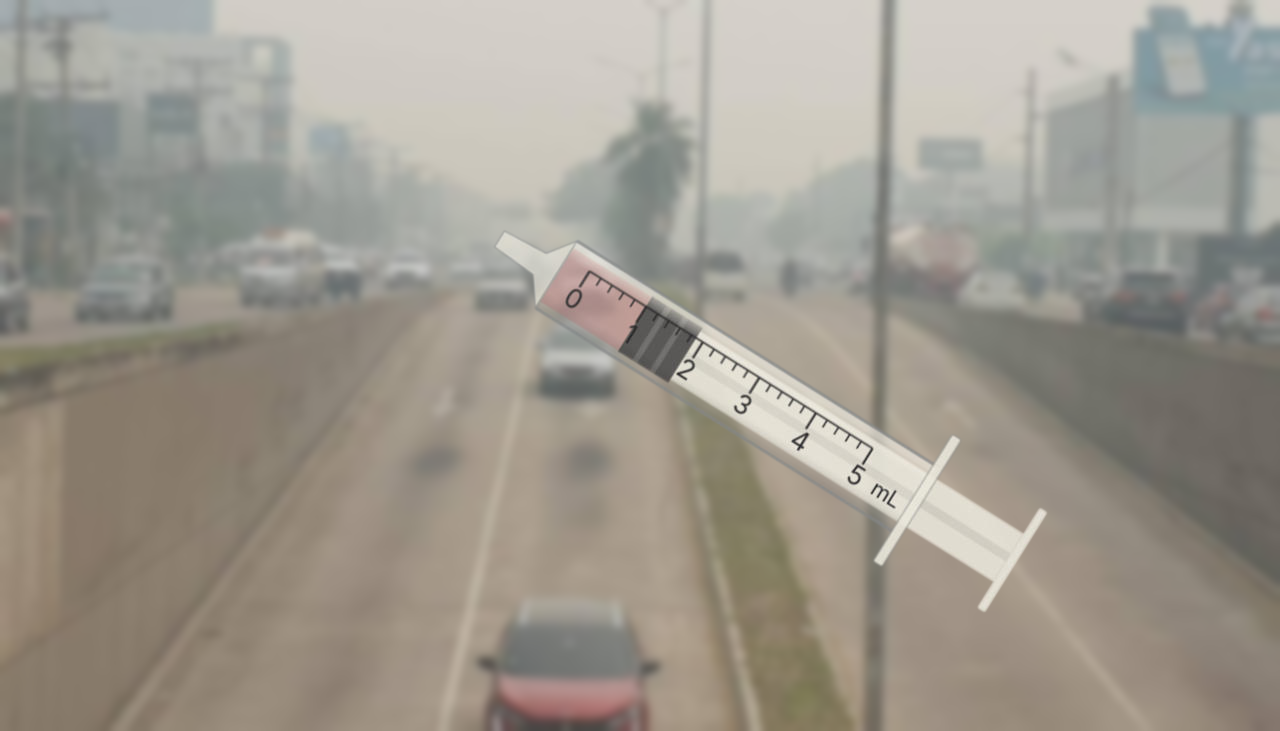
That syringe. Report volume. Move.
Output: 1 mL
